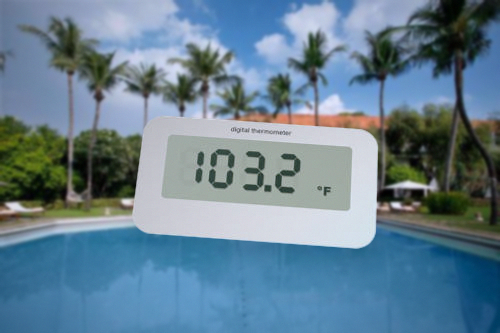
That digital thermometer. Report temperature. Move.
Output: 103.2 °F
